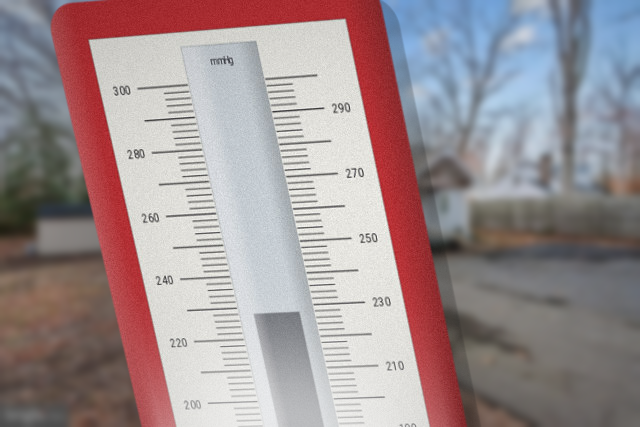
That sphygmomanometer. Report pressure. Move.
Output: 228 mmHg
